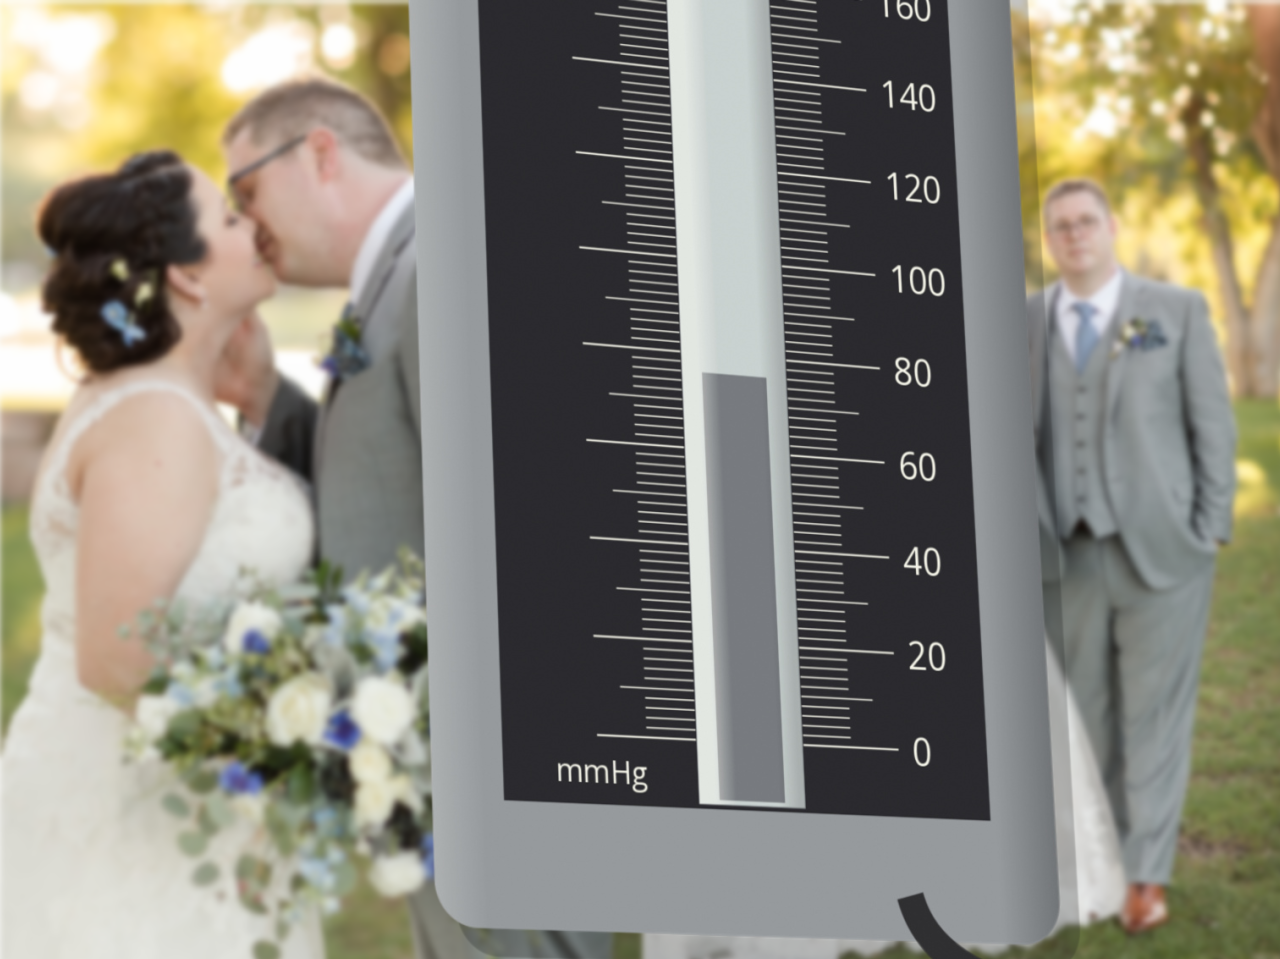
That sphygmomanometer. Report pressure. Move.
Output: 76 mmHg
